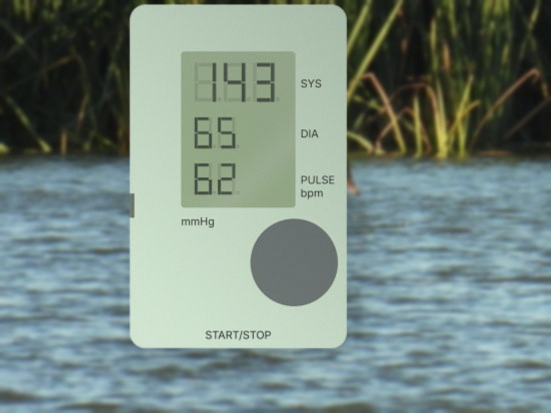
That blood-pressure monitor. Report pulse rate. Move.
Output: 62 bpm
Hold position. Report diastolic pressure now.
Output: 65 mmHg
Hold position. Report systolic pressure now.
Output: 143 mmHg
